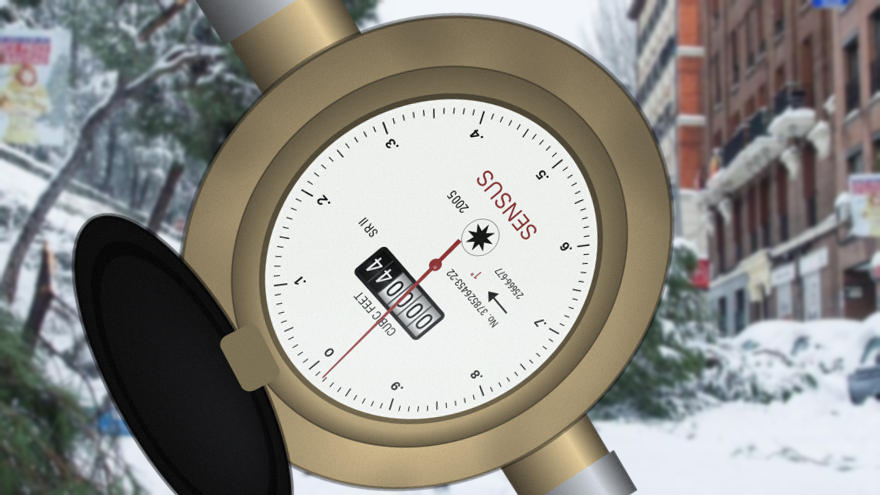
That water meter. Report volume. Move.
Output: 43.98 ft³
